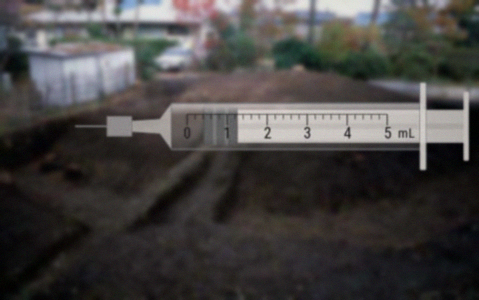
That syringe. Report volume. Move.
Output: 0.4 mL
